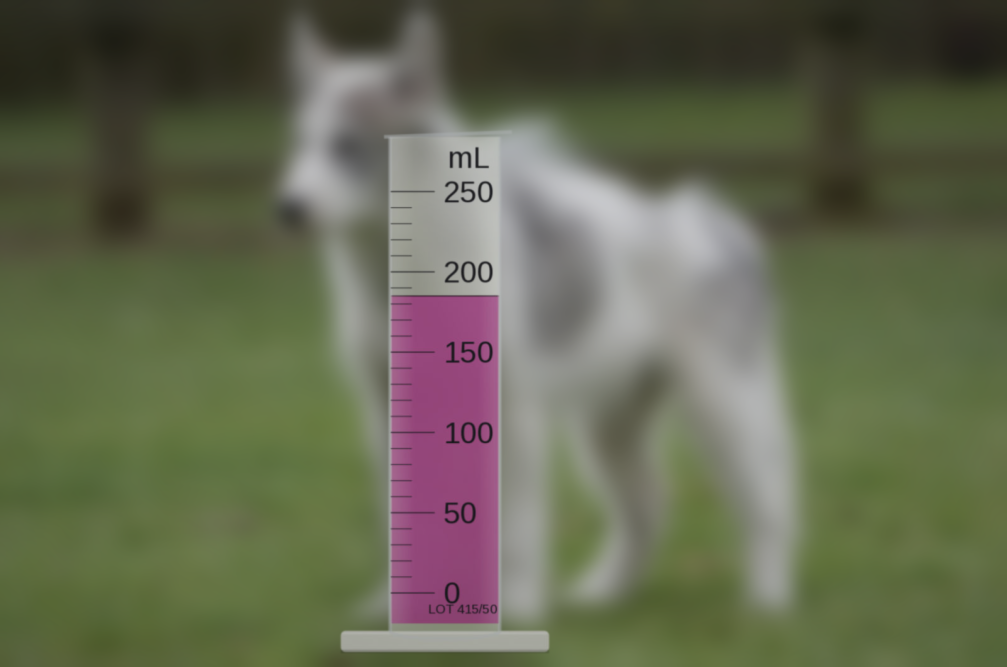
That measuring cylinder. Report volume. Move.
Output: 185 mL
